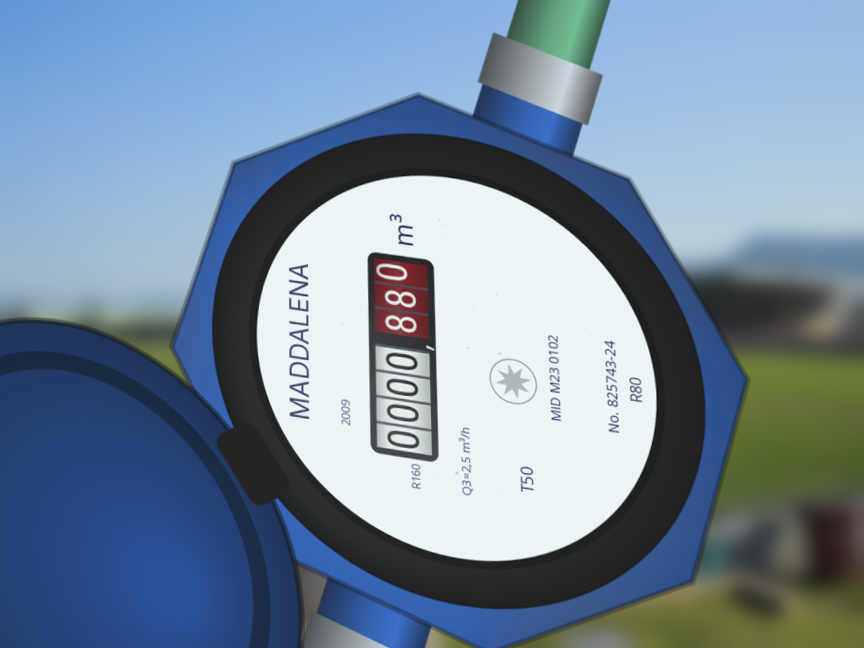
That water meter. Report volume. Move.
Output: 0.880 m³
